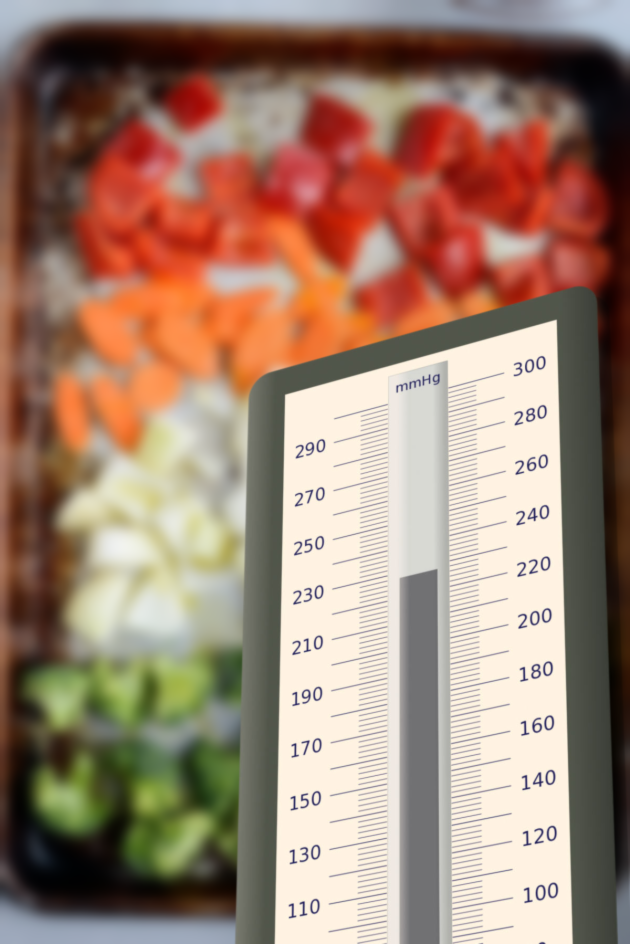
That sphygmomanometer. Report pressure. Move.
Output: 228 mmHg
